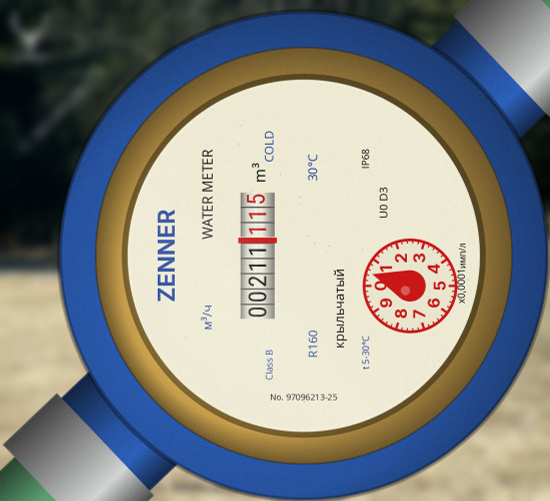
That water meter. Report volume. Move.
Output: 211.1150 m³
